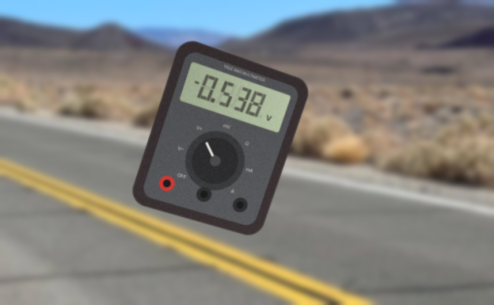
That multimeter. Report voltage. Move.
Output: -0.538 V
